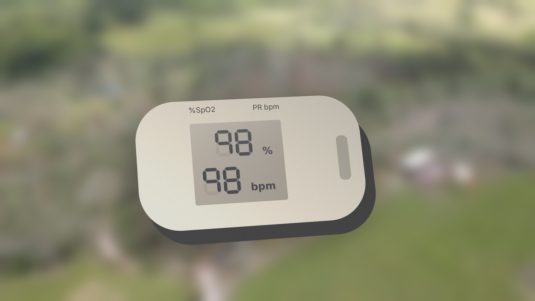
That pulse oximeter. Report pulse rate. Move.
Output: 98 bpm
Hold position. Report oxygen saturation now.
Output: 98 %
